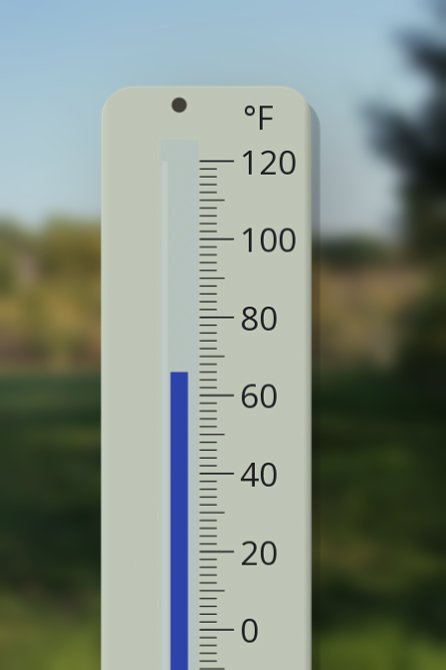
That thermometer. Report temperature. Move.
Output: 66 °F
